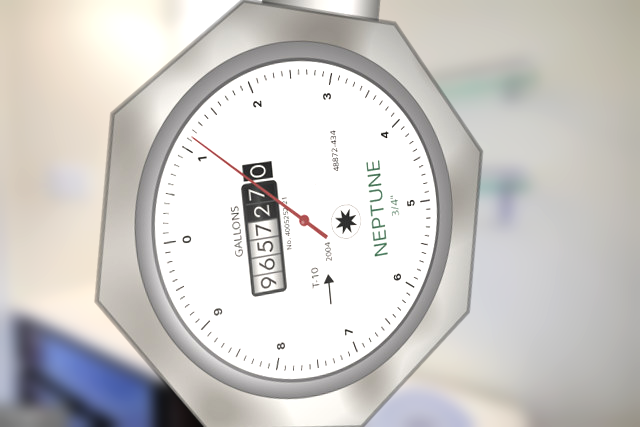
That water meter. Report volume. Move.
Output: 9657271.1 gal
